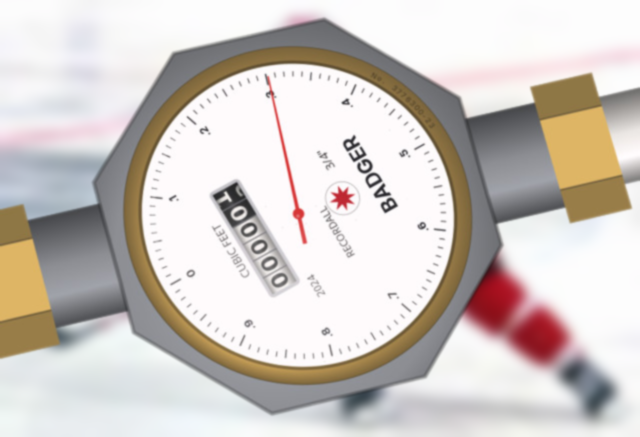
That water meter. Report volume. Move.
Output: 1.30 ft³
